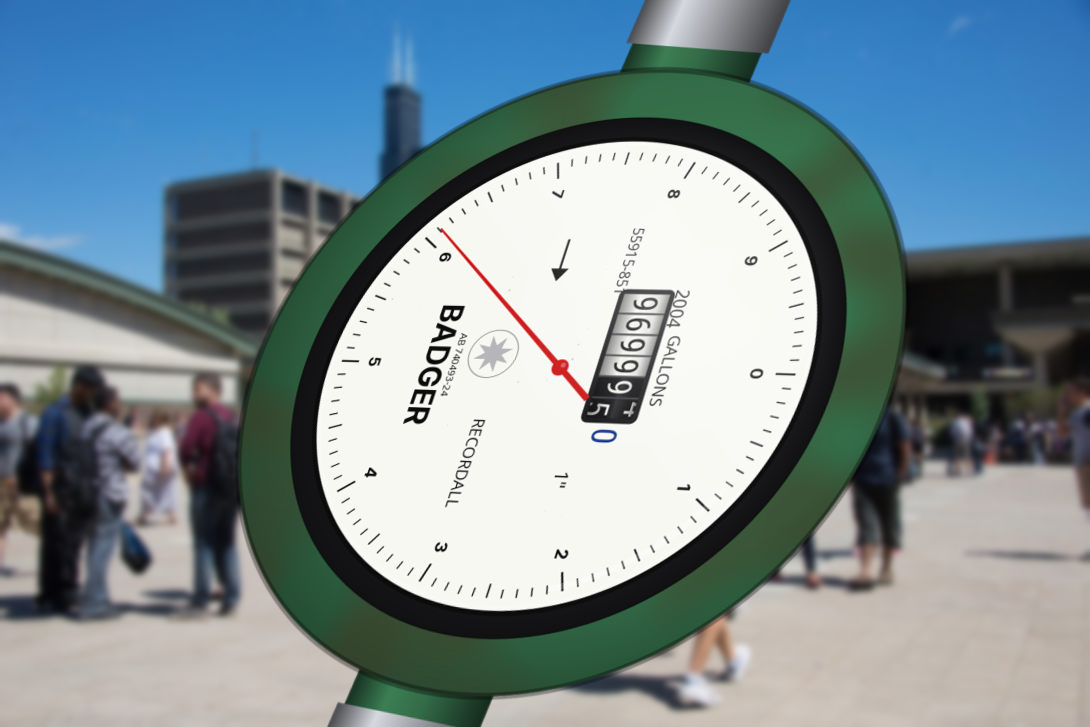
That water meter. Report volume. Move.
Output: 9699946.1 gal
